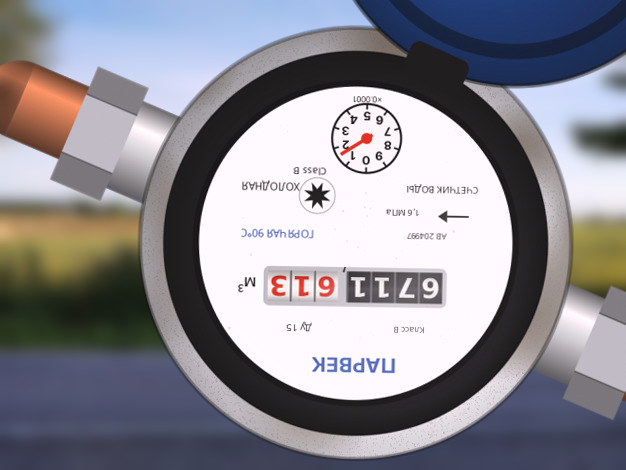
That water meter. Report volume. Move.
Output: 6711.6131 m³
